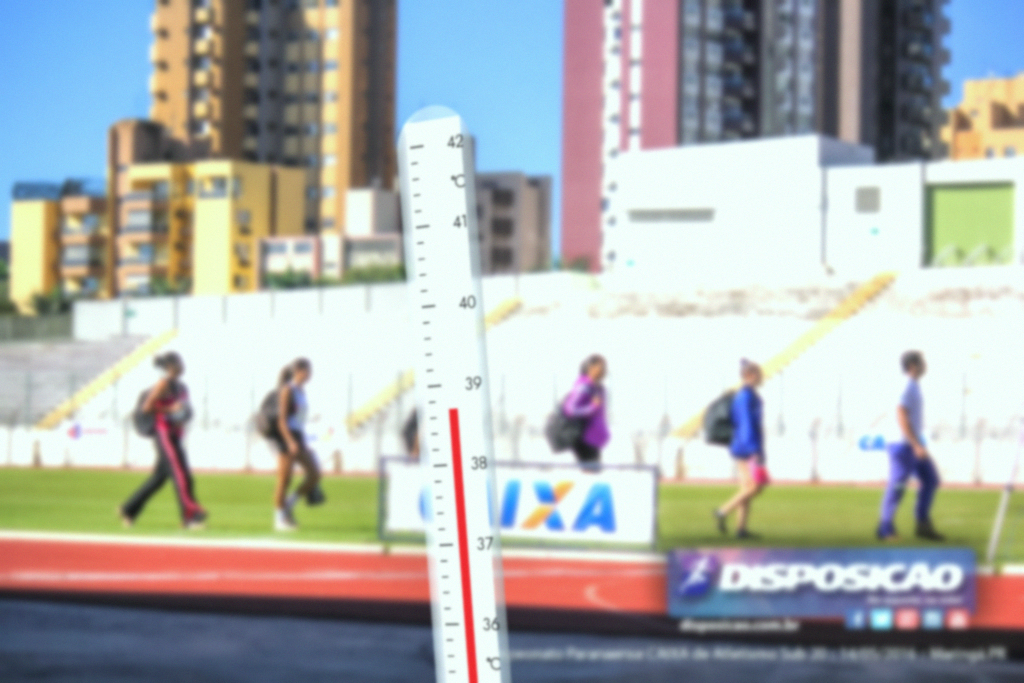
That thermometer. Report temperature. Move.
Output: 38.7 °C
